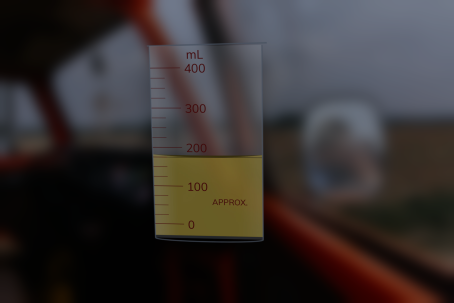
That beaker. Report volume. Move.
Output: 175 mL
